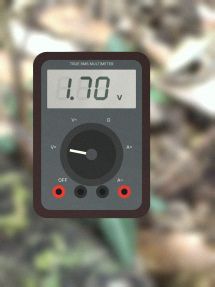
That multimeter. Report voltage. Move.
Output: 1.70 V
